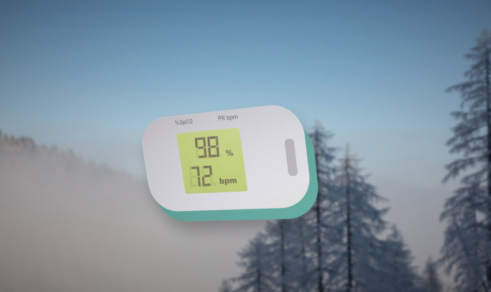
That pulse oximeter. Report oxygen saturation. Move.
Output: 98 %
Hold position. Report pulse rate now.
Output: 72 bpm
